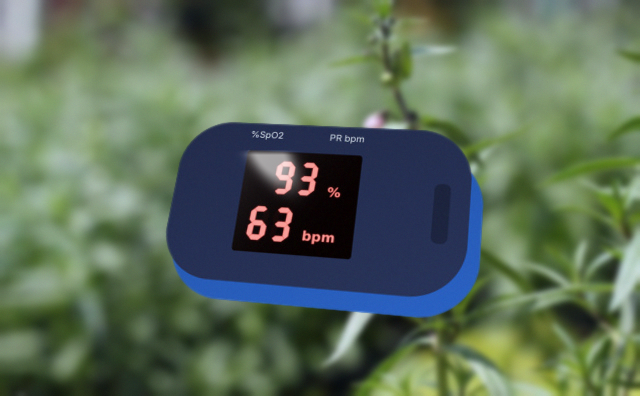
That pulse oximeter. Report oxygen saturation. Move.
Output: 93 %
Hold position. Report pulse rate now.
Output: 63 bpm
